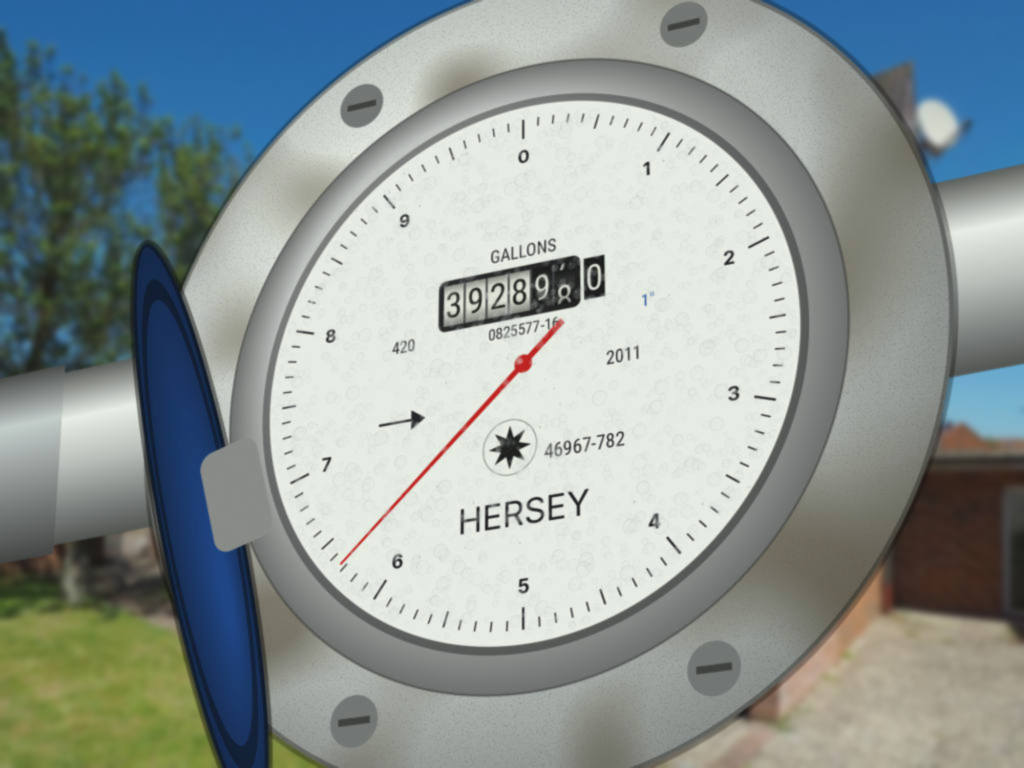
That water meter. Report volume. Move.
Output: 3928976.3 gal
